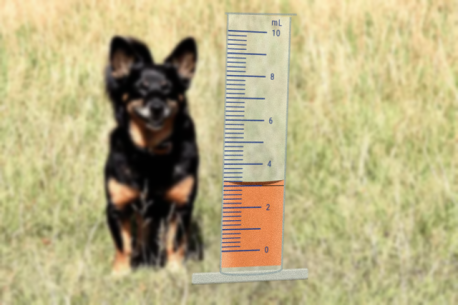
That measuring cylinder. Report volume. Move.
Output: 3 mL
